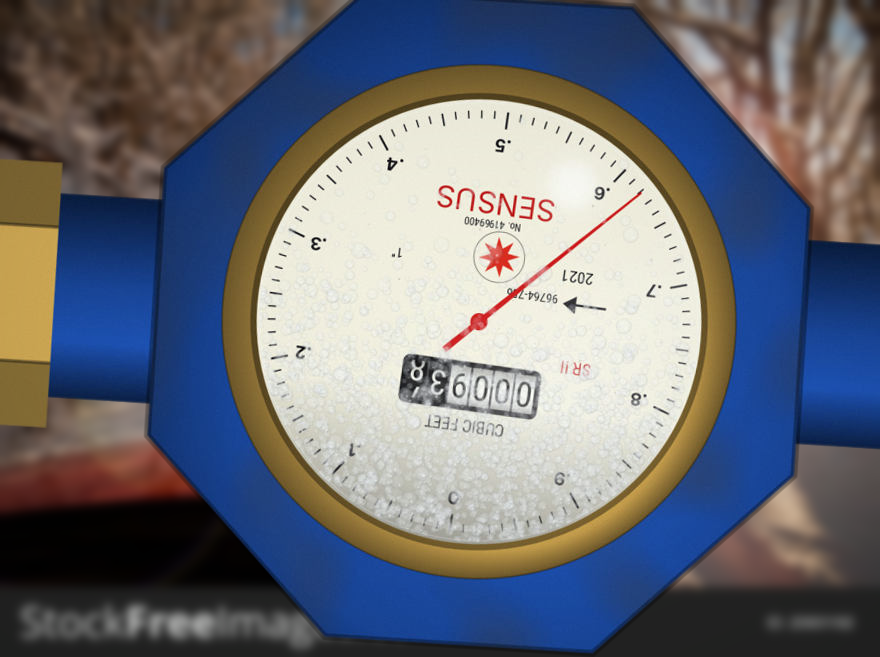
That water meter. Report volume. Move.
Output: 937.62 ft³
